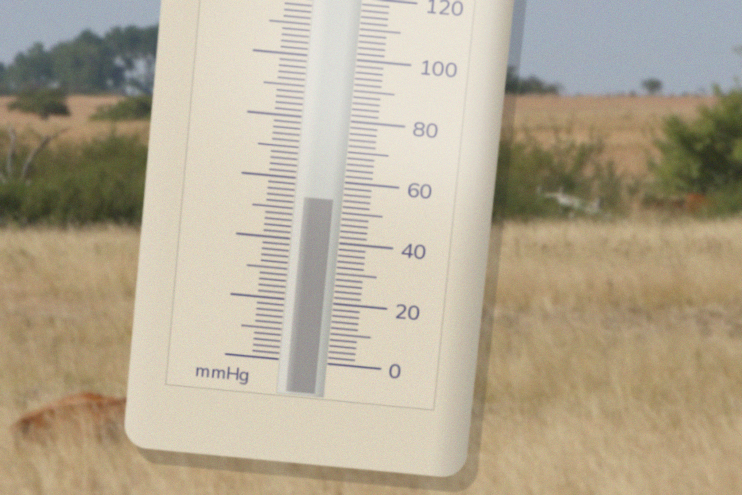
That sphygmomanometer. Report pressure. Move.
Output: 54 mmHg
